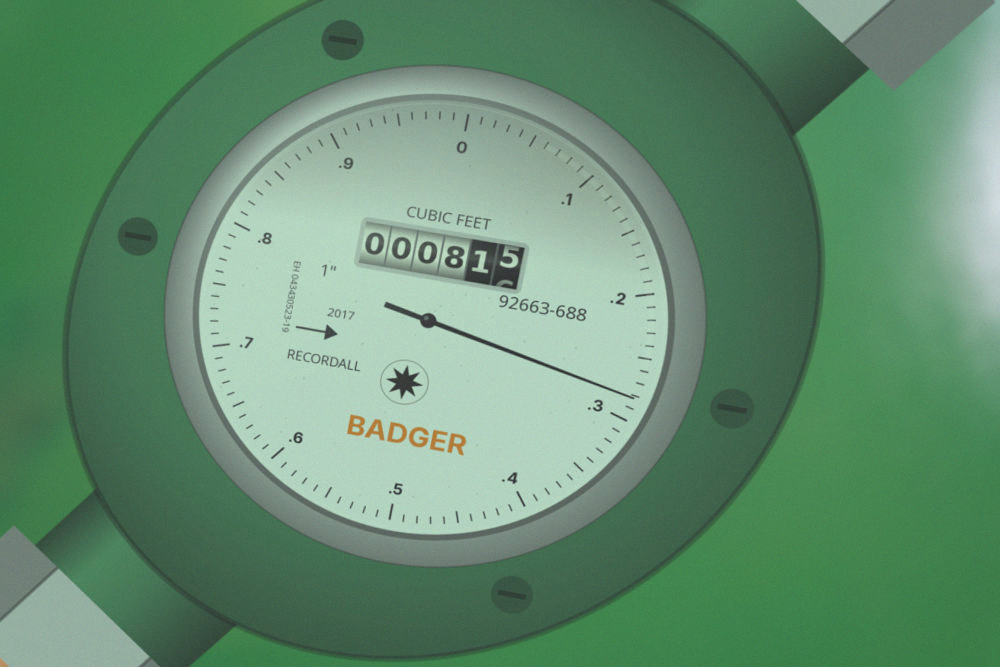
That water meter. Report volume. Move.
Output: 815.28 ft³
